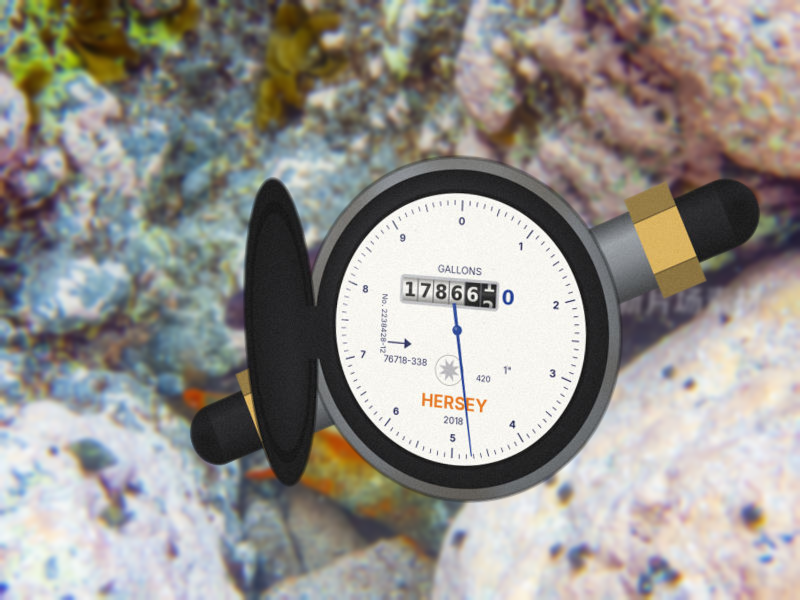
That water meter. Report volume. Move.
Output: 1786614.7 gal
